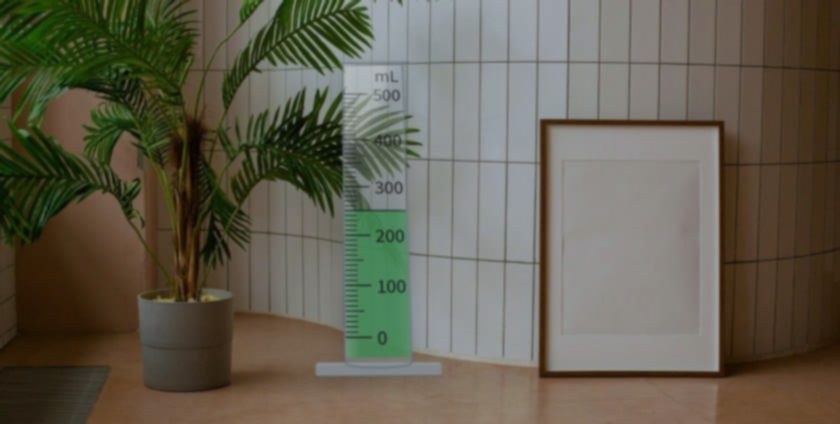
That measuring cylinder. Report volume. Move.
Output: 250 mL
